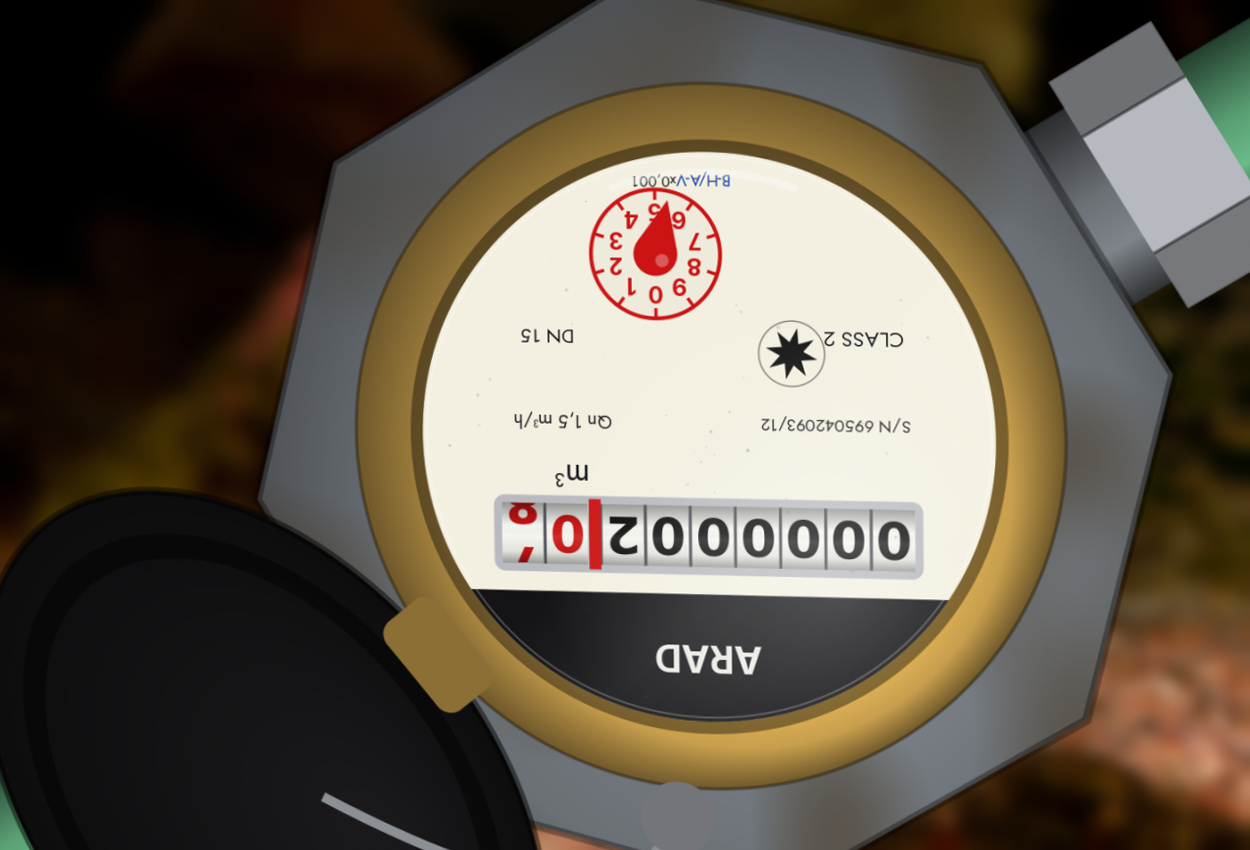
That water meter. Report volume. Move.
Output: 2.075 m³
